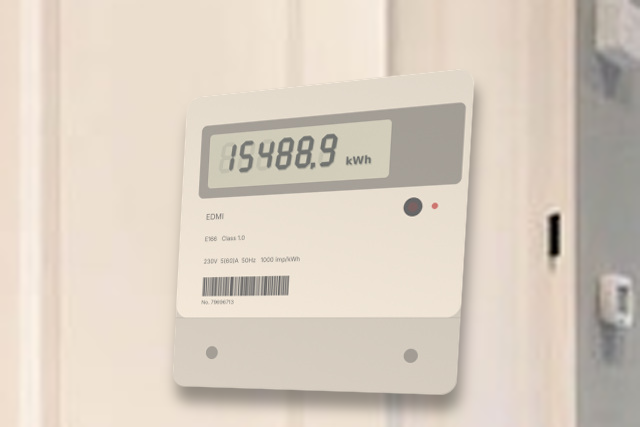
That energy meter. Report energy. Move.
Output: 15488.9 kWh
